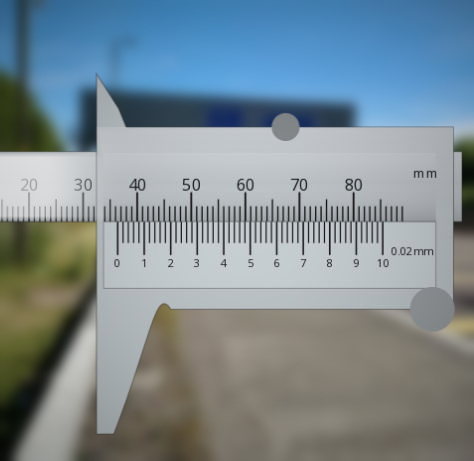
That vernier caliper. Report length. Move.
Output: 36.4 mm
